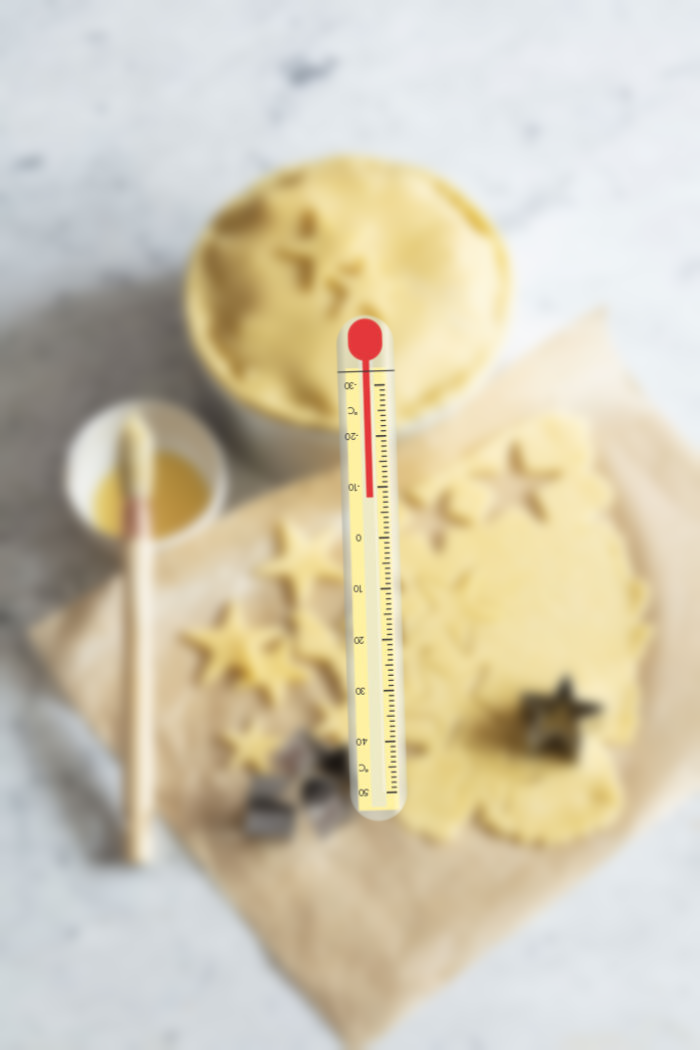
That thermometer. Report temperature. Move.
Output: -8 °C
